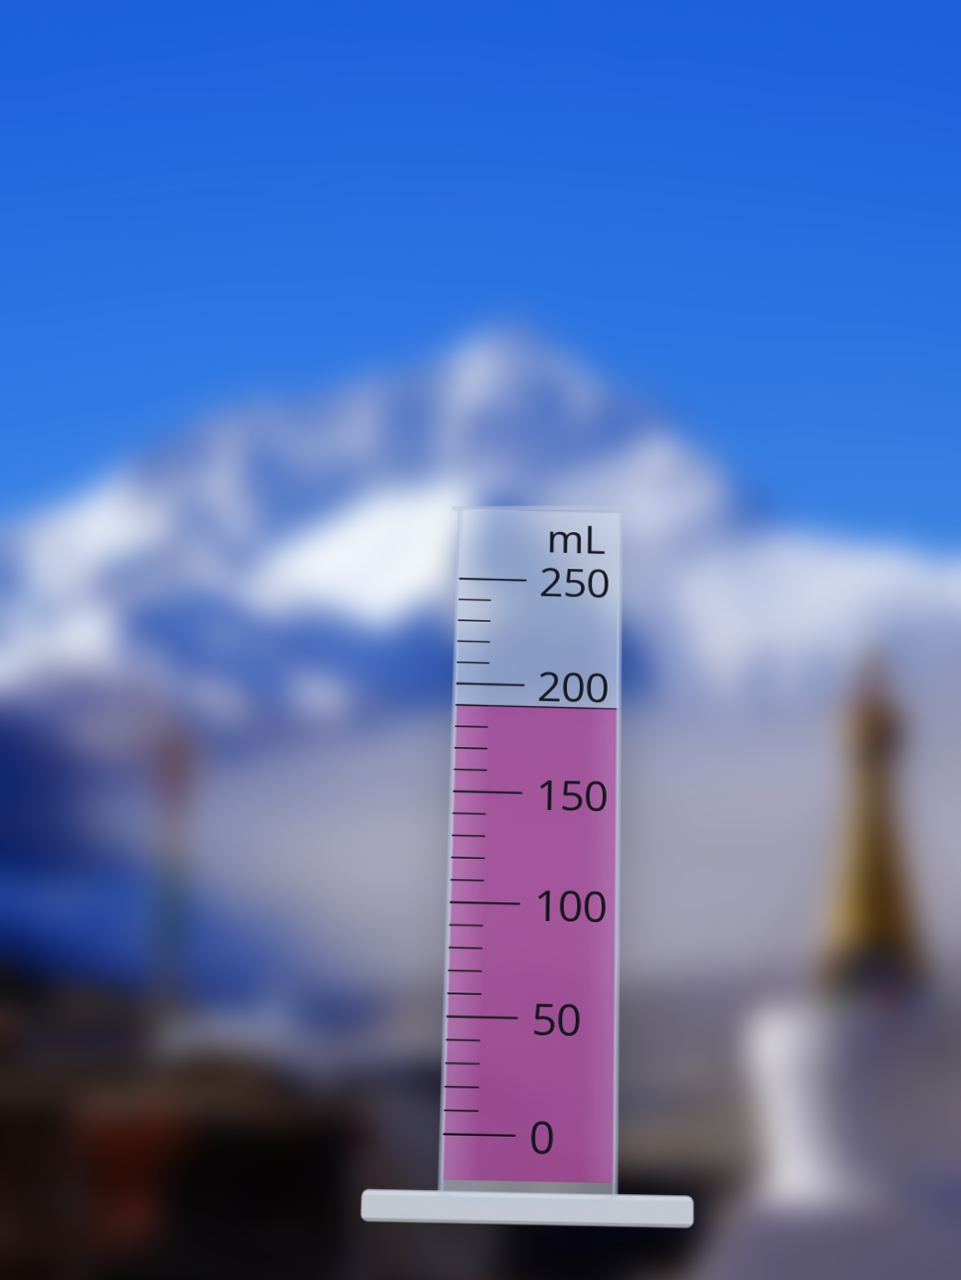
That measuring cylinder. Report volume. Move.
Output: 190 mL
